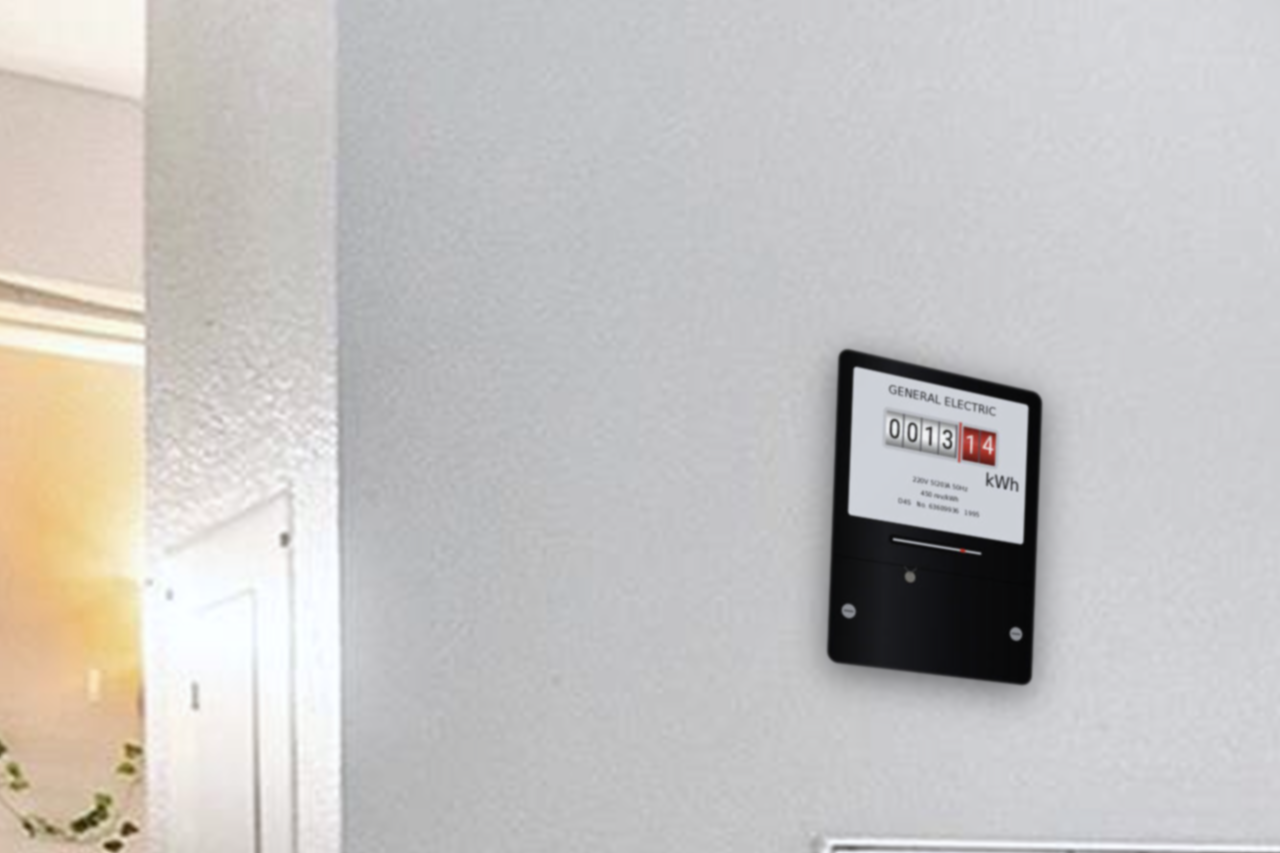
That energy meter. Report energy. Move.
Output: 13.14 kWh
